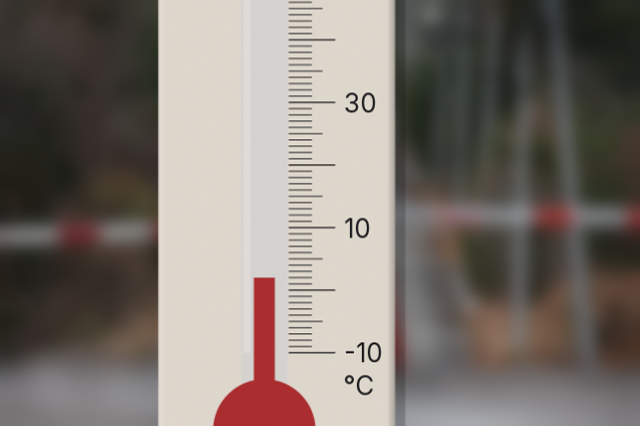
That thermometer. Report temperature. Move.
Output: 2 °C
